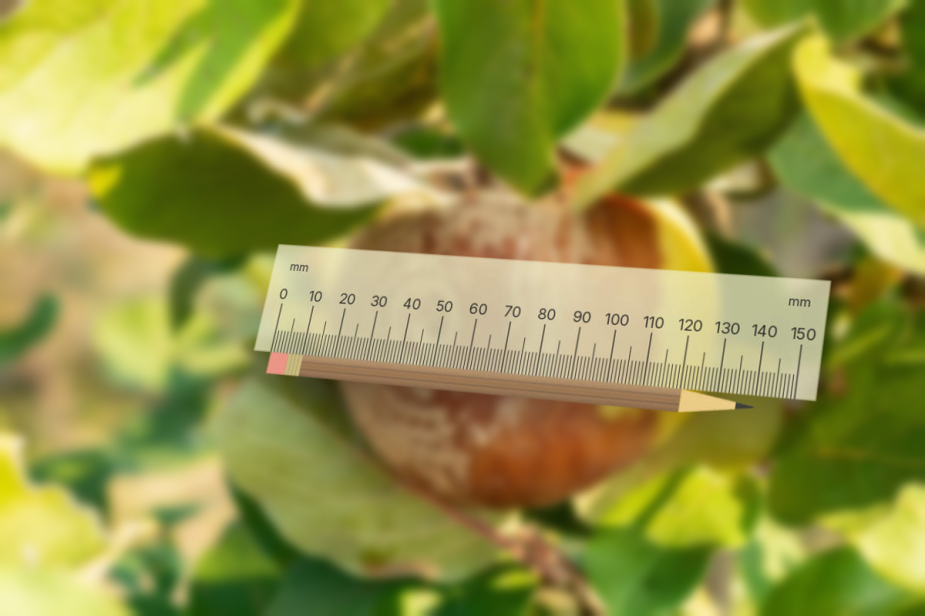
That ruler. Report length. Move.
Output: 140 mm
